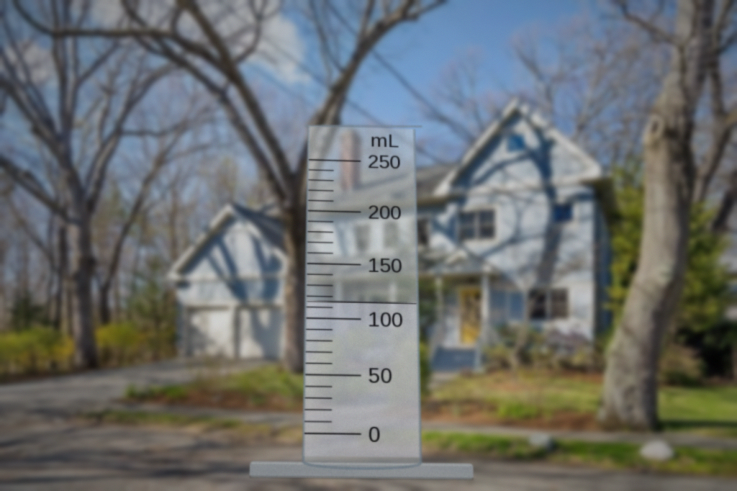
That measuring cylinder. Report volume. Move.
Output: 115 mL
